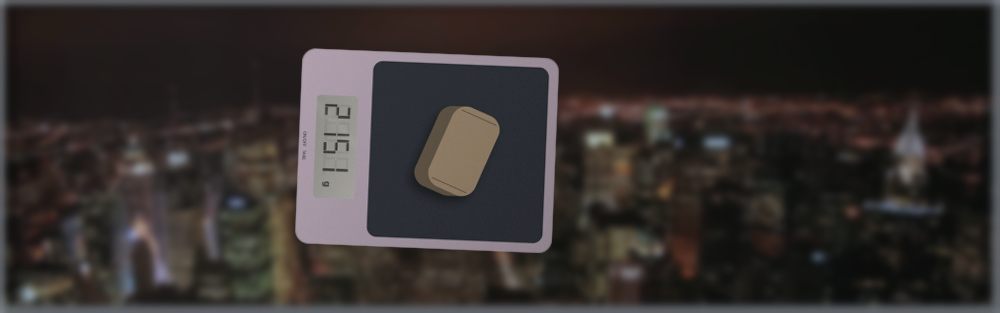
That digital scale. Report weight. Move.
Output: 2151 g
